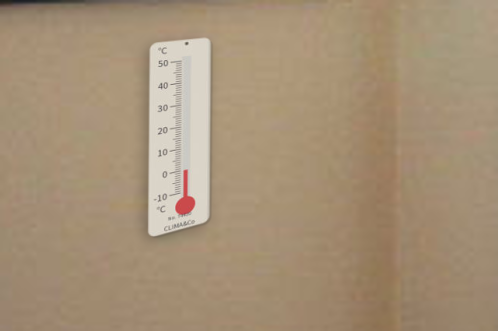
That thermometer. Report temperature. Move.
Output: 0 °C
